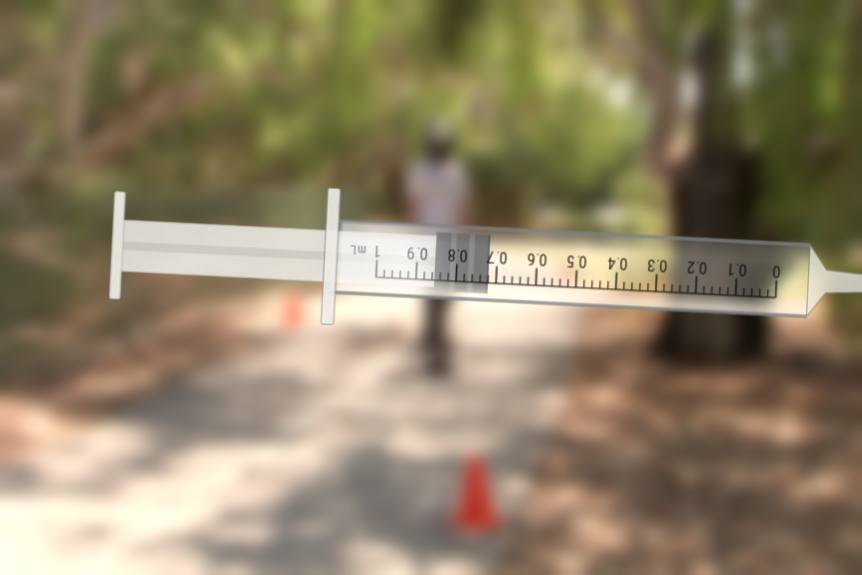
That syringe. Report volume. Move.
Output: 0.72 mL
